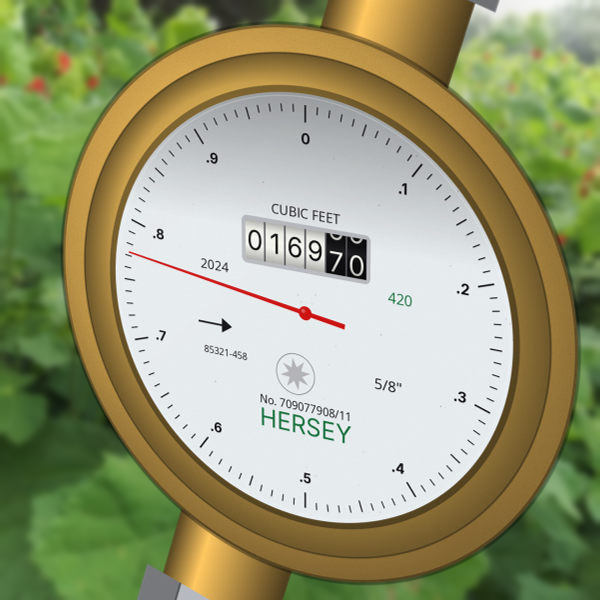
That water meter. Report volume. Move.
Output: 16969.77 ft³
